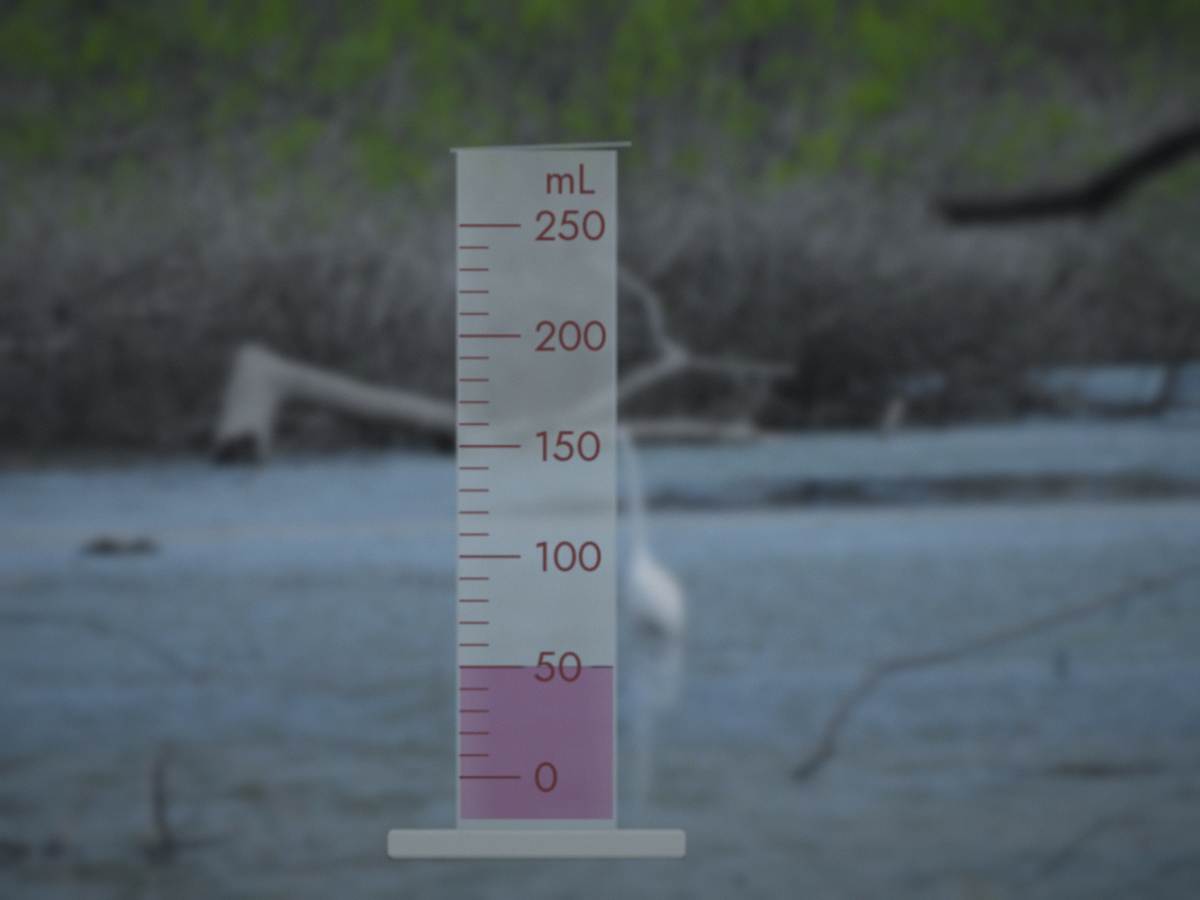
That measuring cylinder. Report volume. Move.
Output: 50 mL
